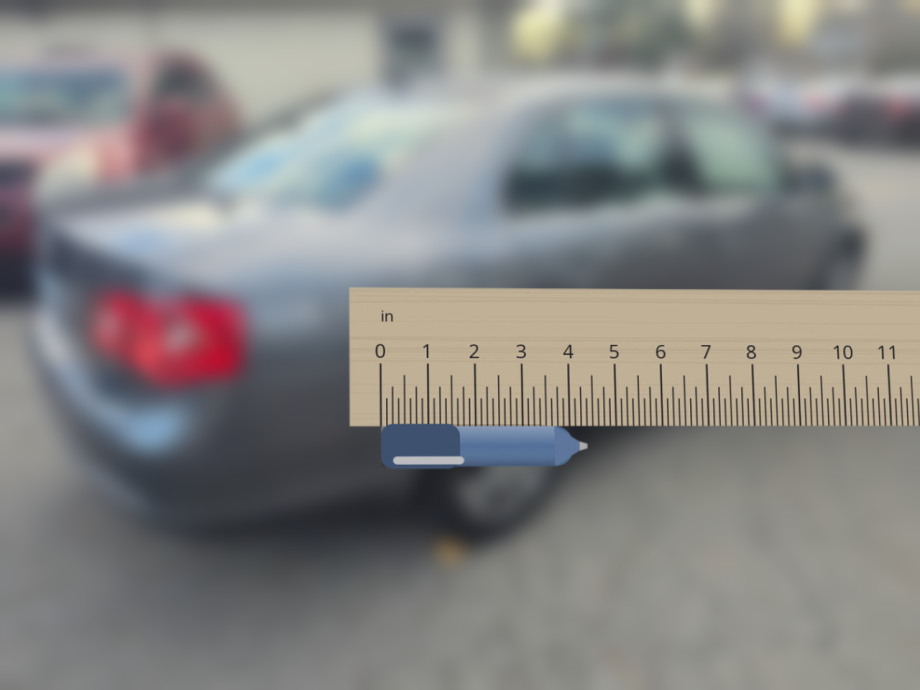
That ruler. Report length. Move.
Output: 4.375 in
